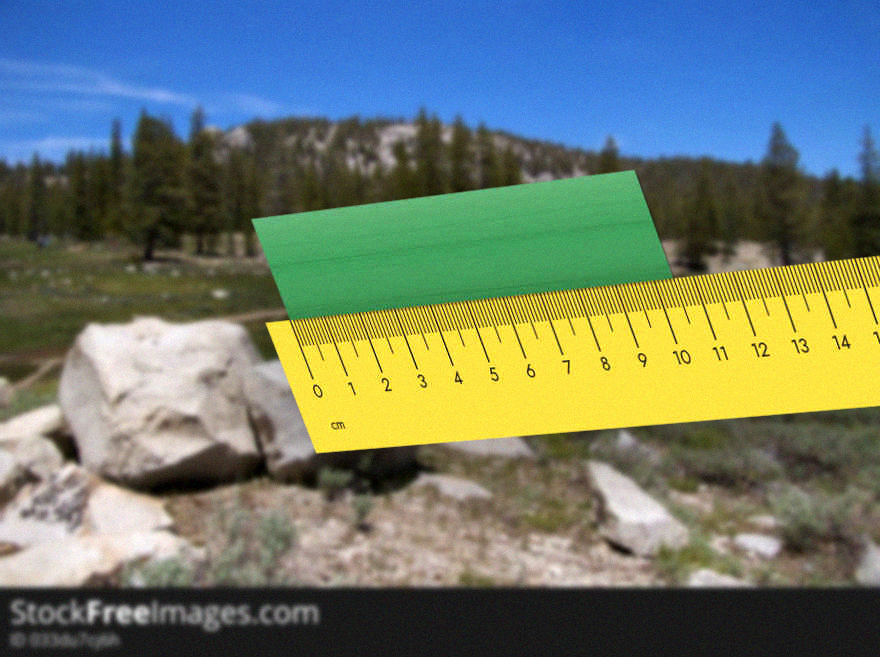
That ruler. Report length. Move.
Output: 10.5 cm
